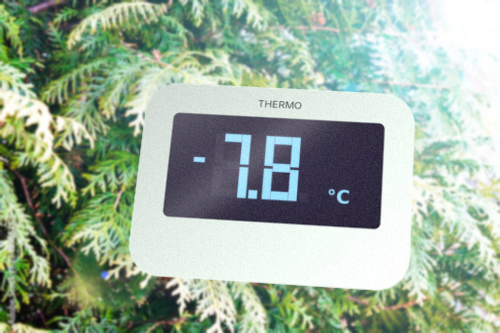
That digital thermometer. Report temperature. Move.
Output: -7.8 °C
